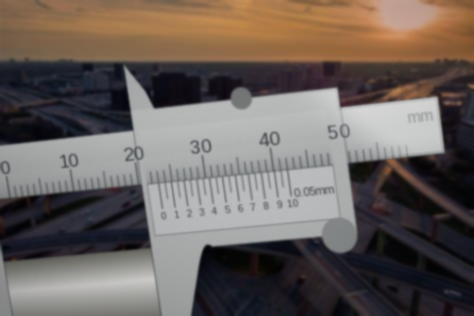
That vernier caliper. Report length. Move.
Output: 23.0 mm
